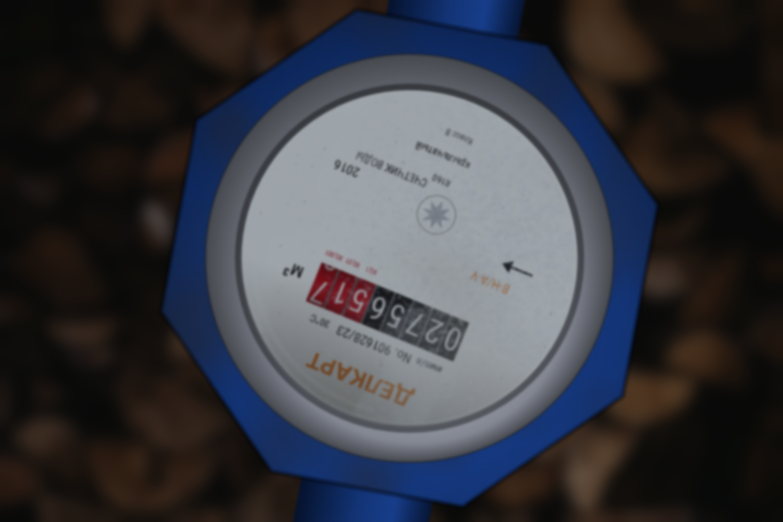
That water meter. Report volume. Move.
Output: 2756.517 m³
